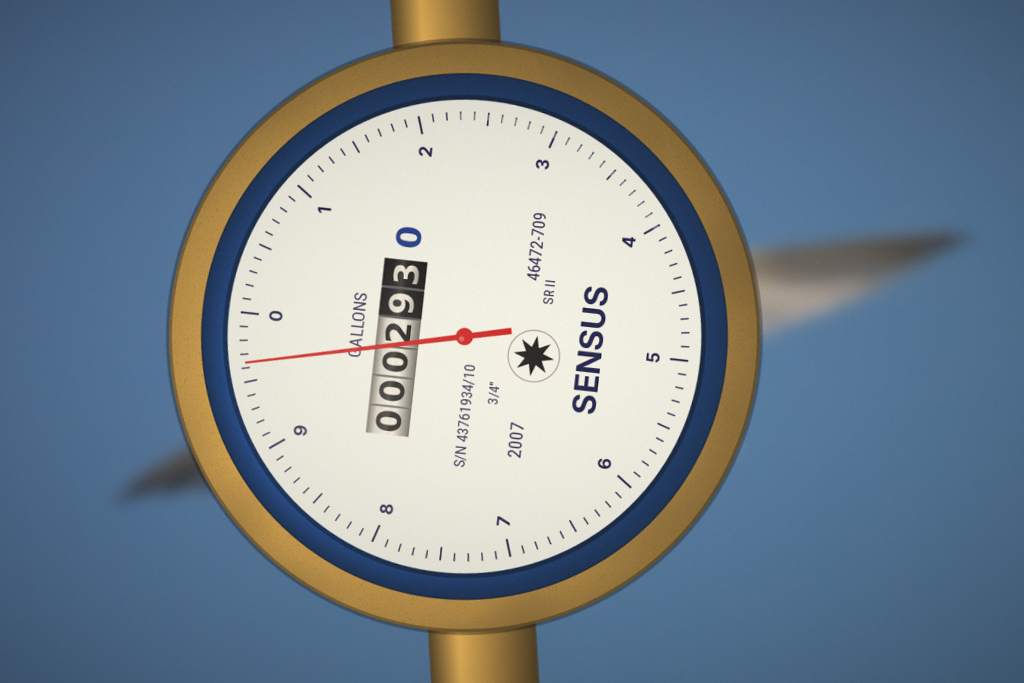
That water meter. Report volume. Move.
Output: 2929.6 gal
